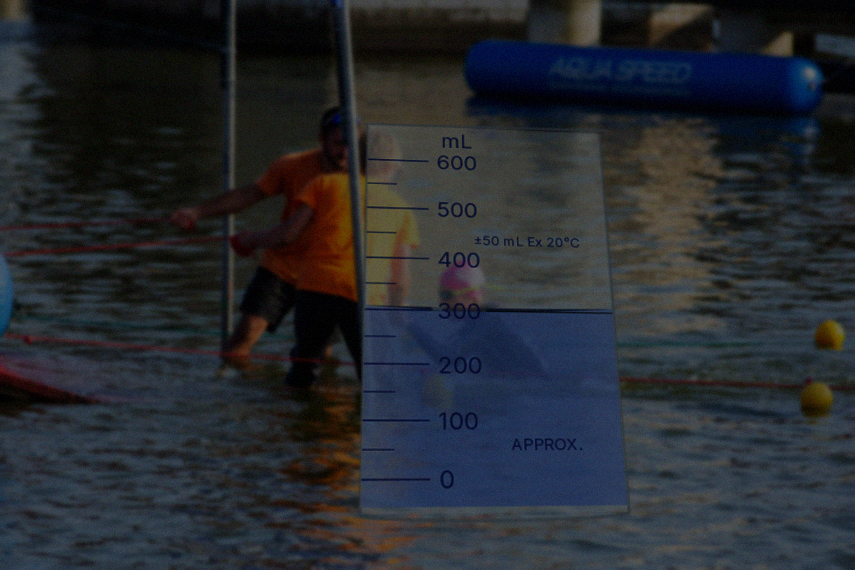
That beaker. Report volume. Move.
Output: 300 mL
